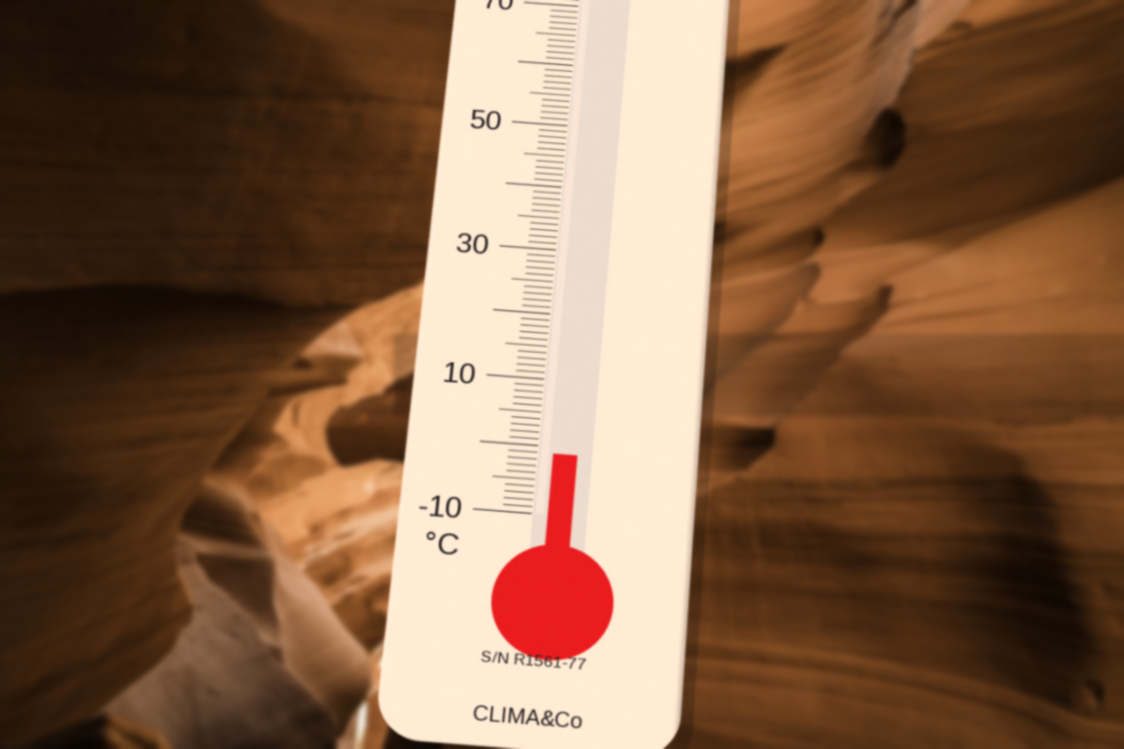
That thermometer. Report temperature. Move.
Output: -1 °C
